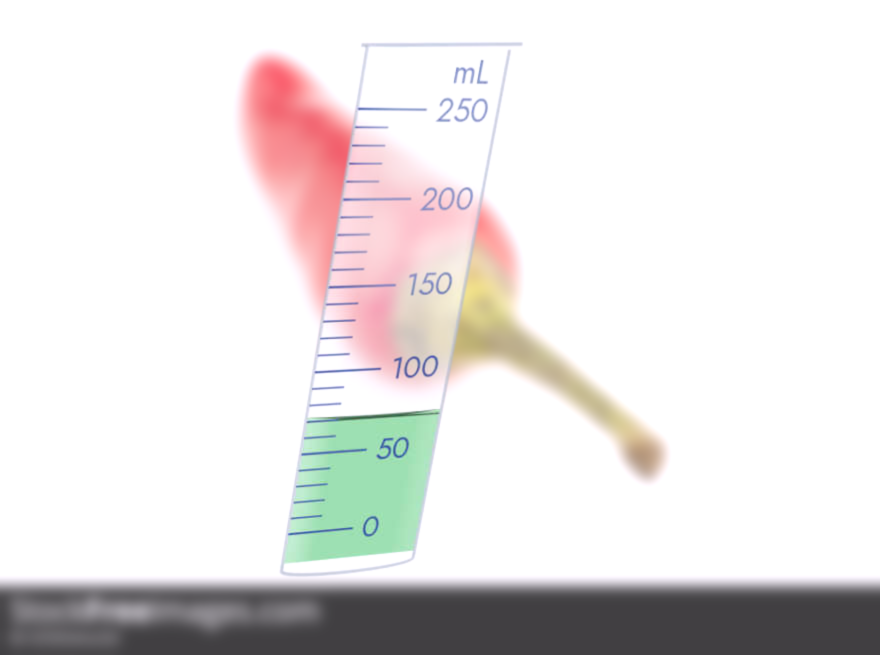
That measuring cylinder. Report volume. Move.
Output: 70 mL
